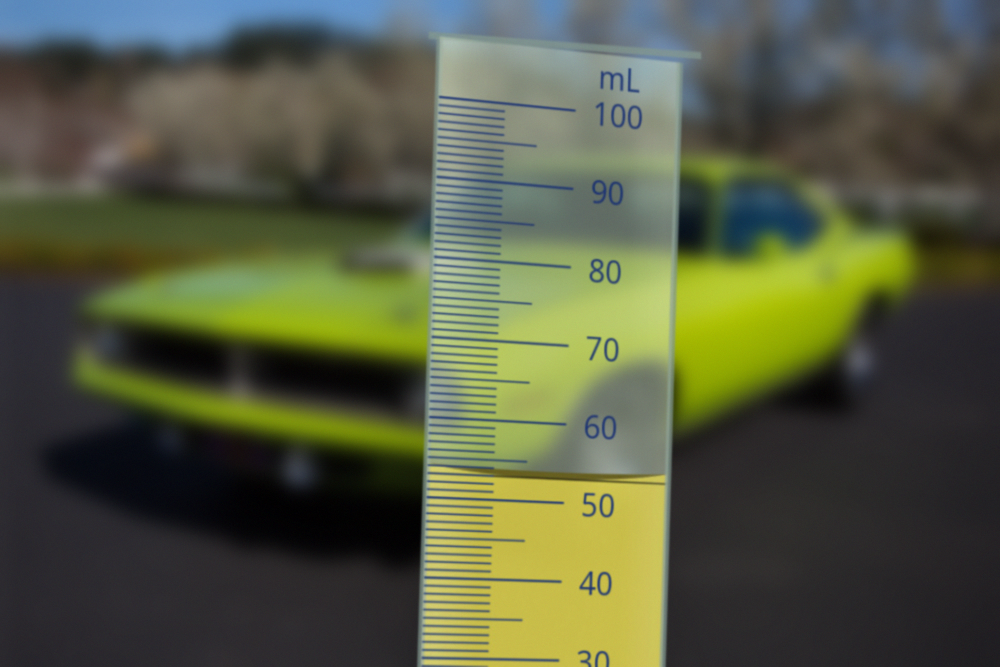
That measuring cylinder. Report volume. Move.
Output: 53 mL
